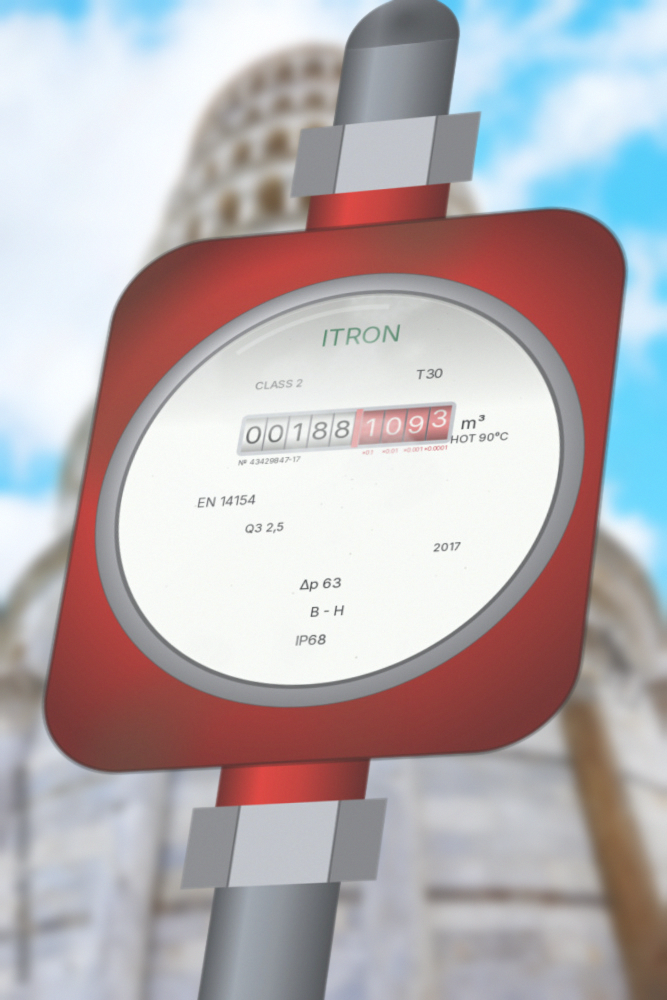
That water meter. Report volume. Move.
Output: 188.1093 m³
